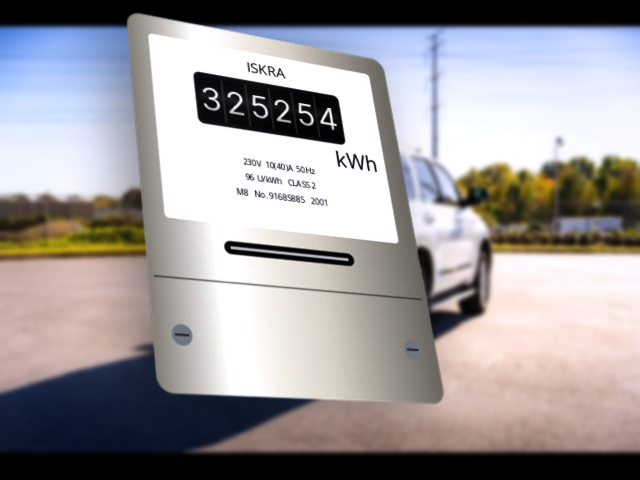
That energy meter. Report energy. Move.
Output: 325254 kWh
